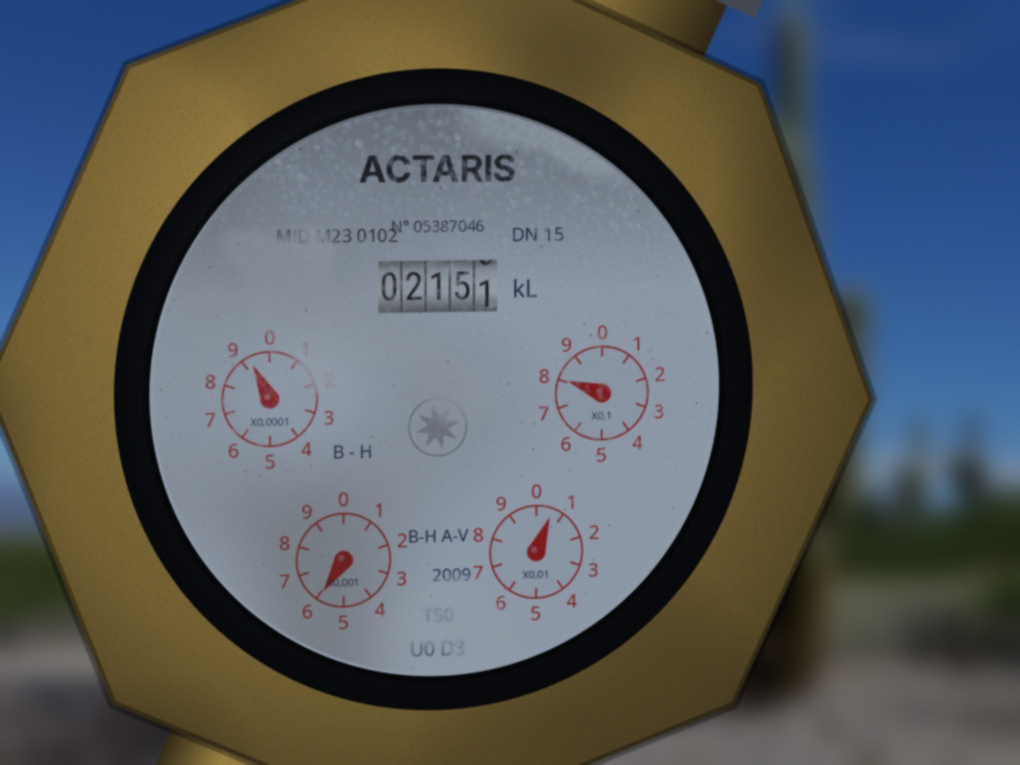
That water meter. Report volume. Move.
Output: 2150.8059 kL
